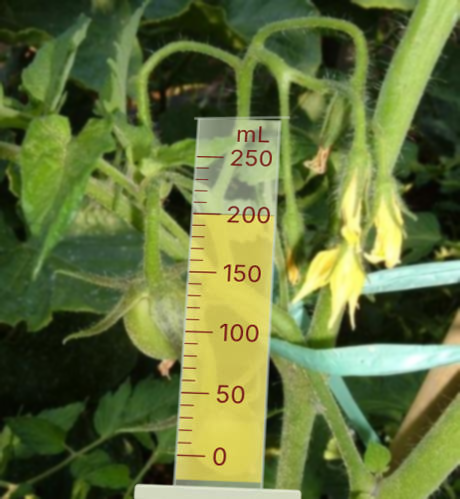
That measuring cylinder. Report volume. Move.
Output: 200 mL
